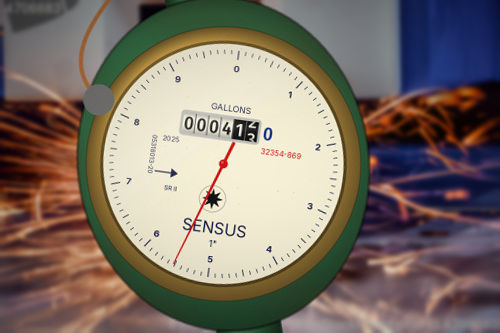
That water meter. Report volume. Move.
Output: 4125.5 gal
